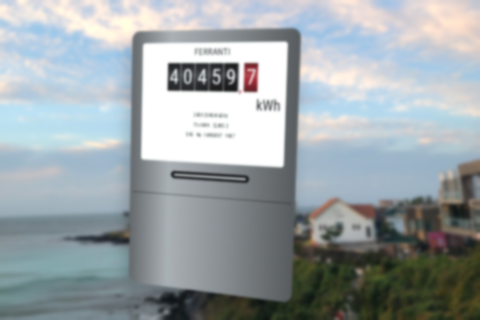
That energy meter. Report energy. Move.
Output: 40459.7 kWh
